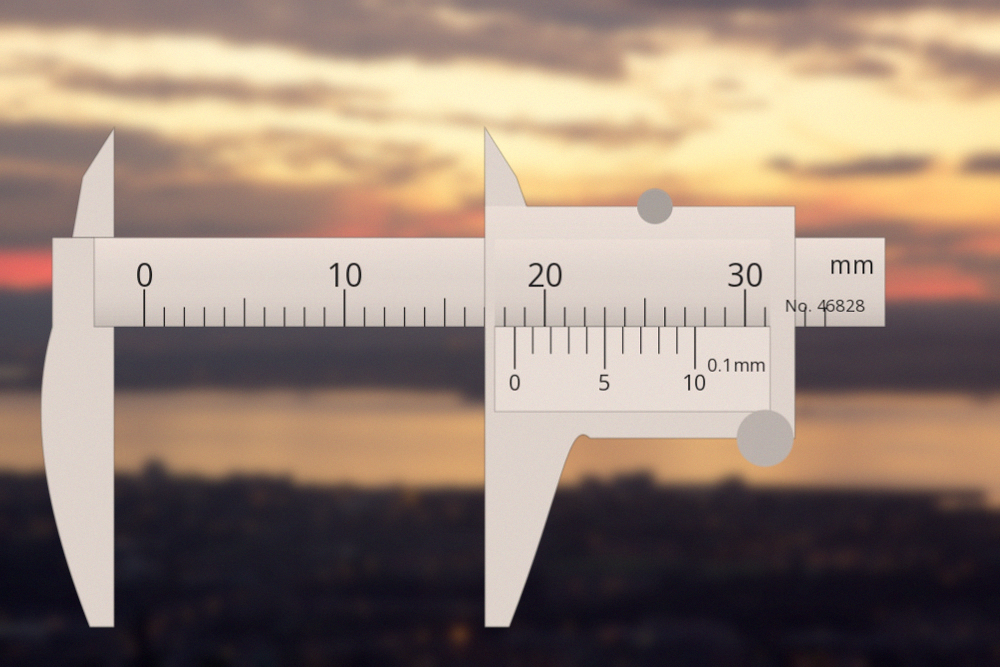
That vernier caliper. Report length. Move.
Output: 18.5 mm
